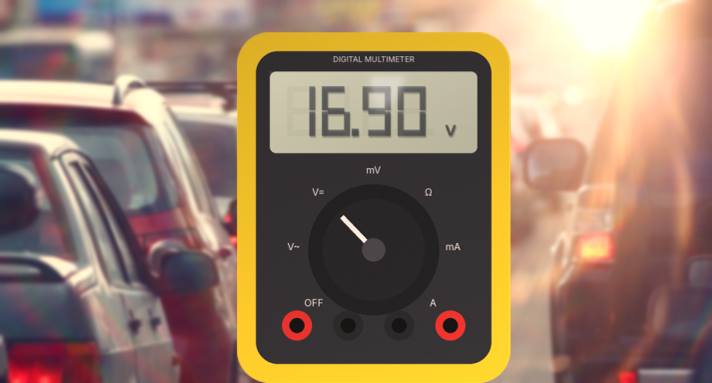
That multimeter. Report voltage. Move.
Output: 16.90 V
